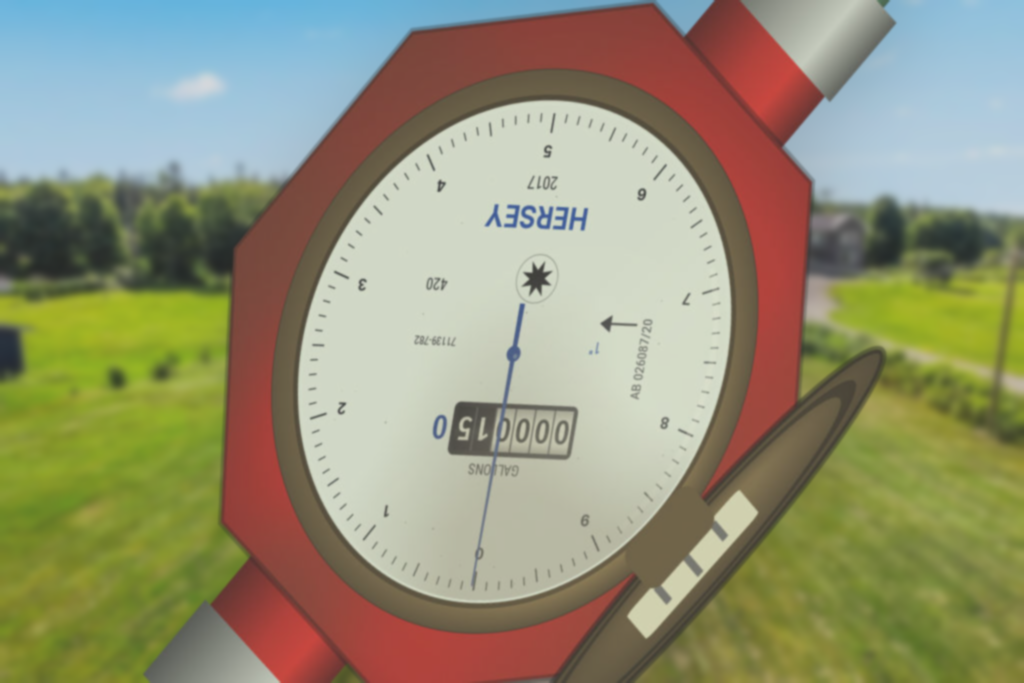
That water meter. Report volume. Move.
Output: 150.0 gal
